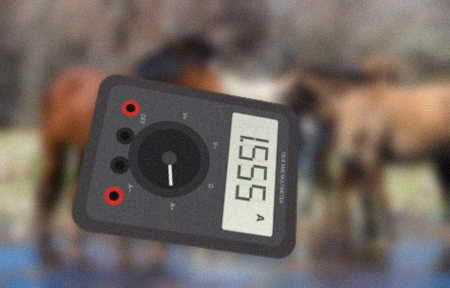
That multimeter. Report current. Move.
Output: 1.555 A
